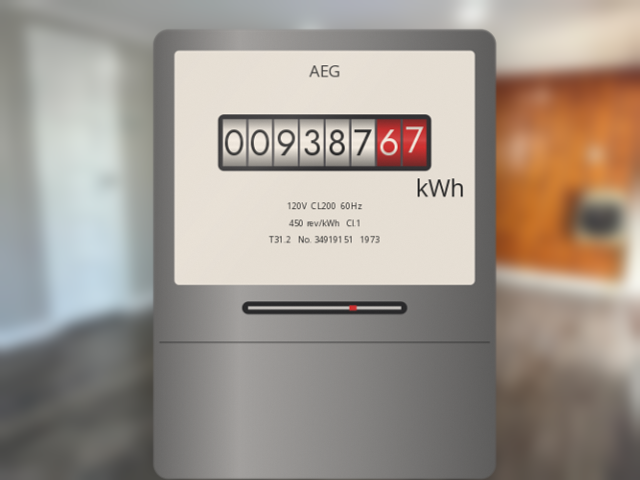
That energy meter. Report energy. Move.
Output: 9387.67 kWh
